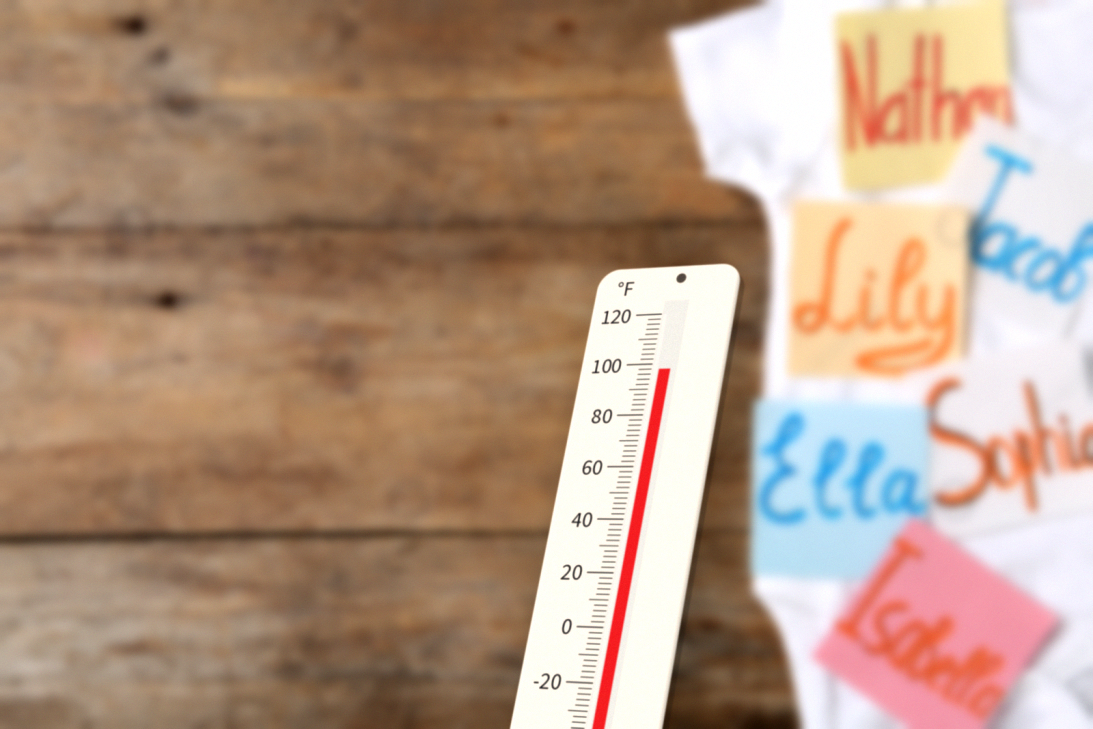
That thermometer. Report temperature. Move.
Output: 98 °F
